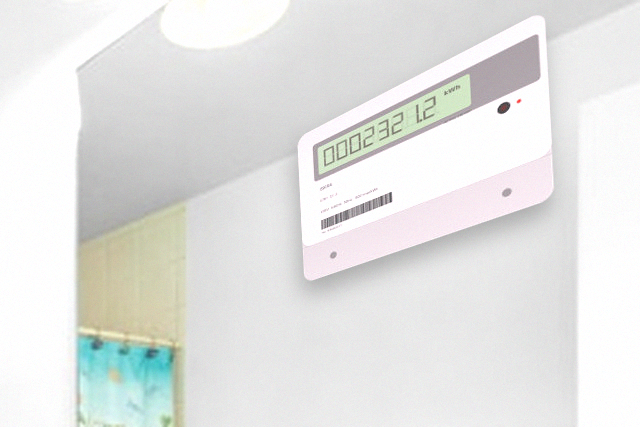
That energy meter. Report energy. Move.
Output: 2321.2 kWh
